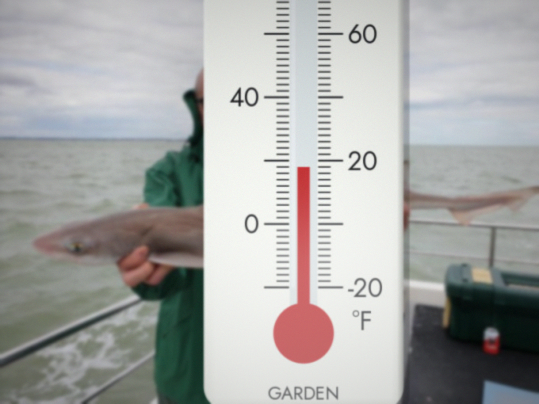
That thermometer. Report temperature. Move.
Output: 18 °F
